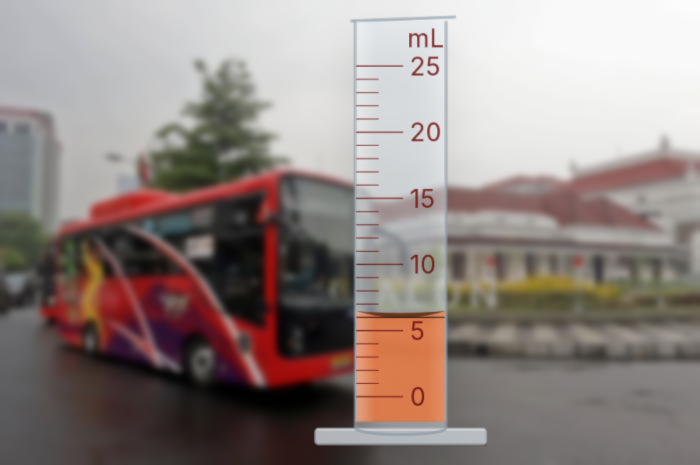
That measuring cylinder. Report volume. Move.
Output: 6 mL
